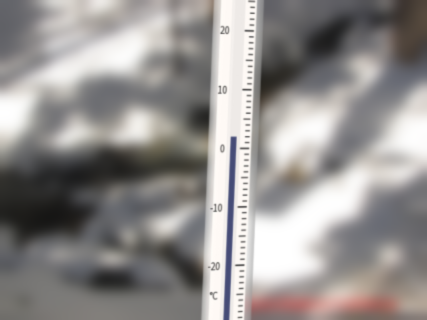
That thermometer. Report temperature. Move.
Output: 2 °C
